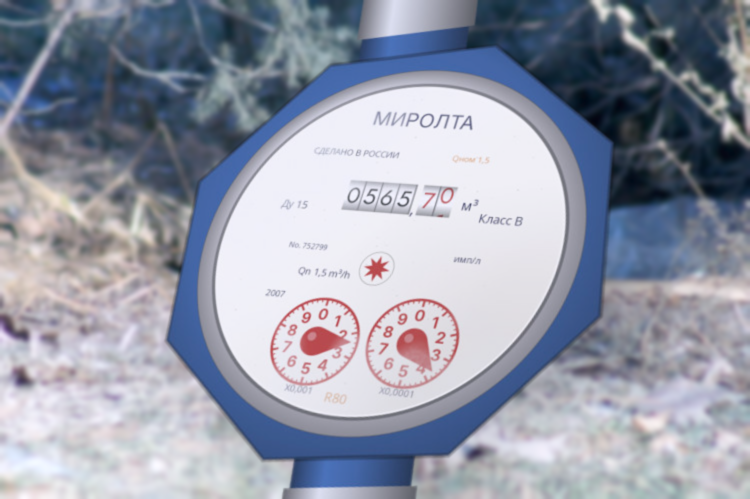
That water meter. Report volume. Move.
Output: 565.7023 m³
